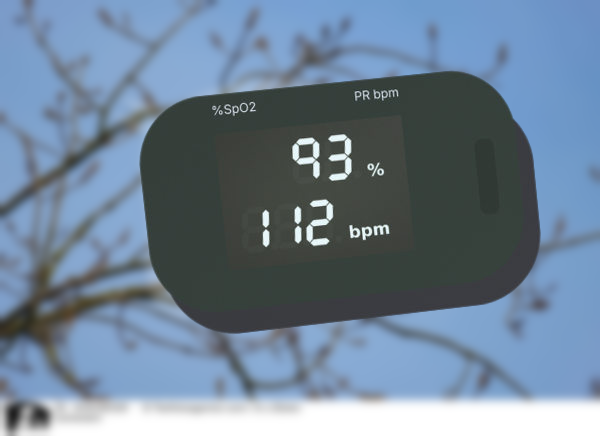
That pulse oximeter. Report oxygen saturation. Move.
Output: 93 %
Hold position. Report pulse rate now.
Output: 112 bpm
